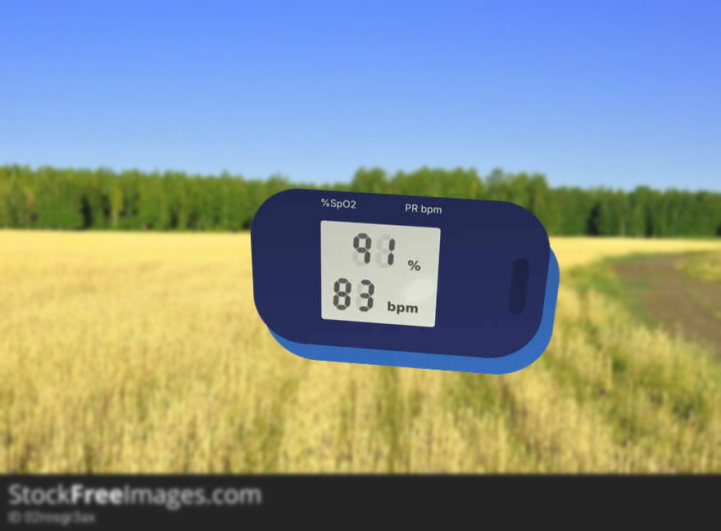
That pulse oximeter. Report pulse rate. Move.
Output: 83 bpm
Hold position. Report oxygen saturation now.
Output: 91 %
